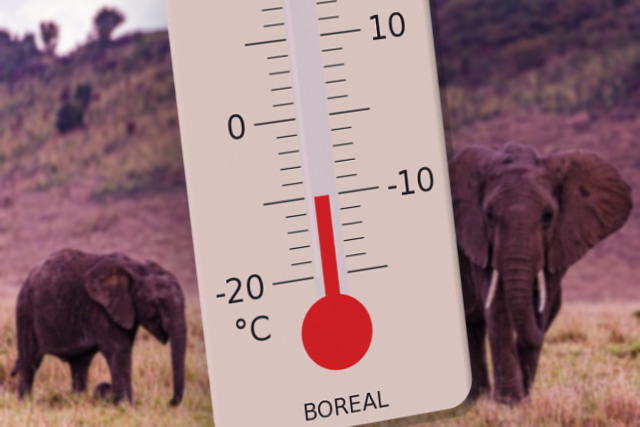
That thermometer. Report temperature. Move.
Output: -10 °C
